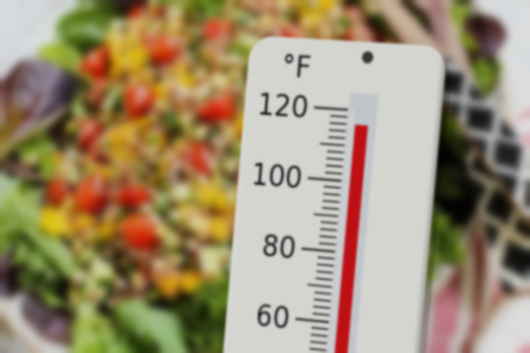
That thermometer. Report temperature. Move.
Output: 116 °F
